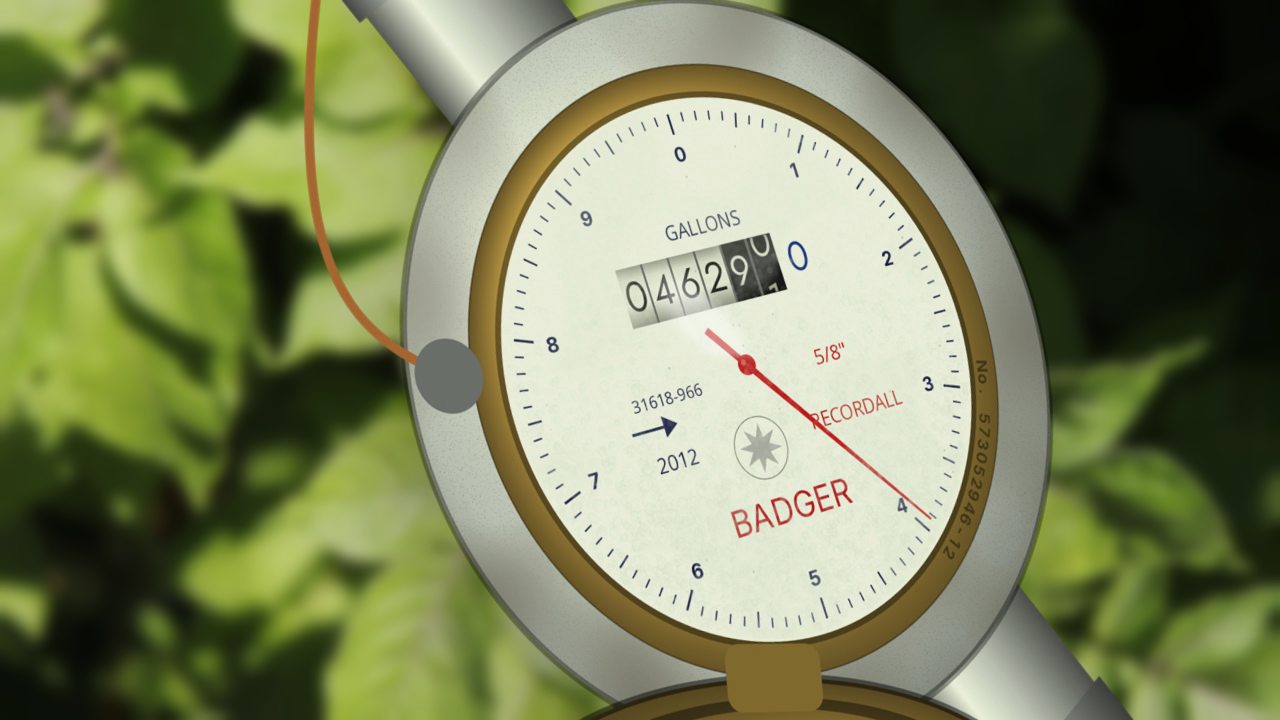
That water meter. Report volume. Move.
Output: 462903.9 gal
